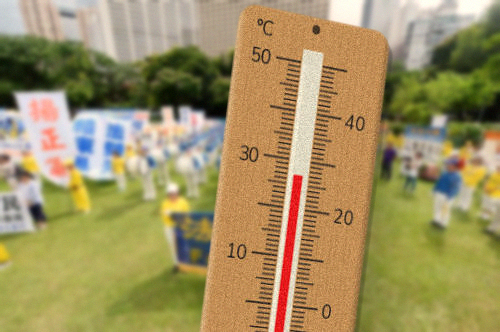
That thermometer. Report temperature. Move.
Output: 27 °C
